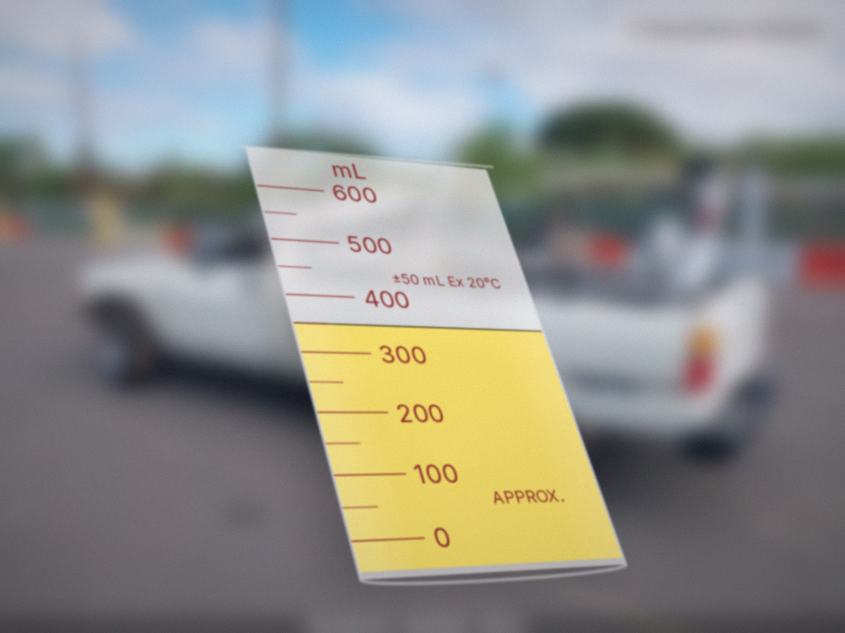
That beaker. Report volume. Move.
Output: 350 mL
